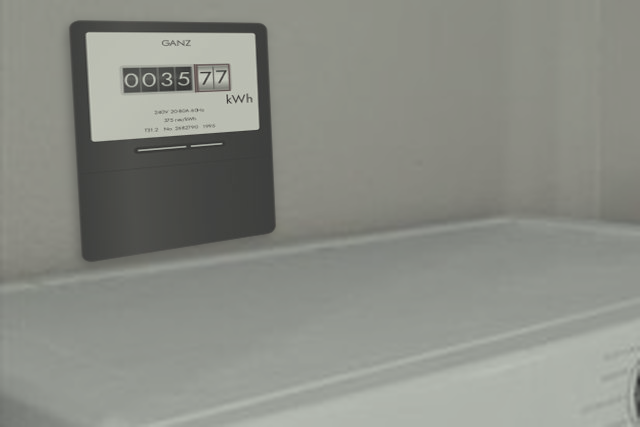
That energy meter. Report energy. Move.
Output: 35.77 kWh
